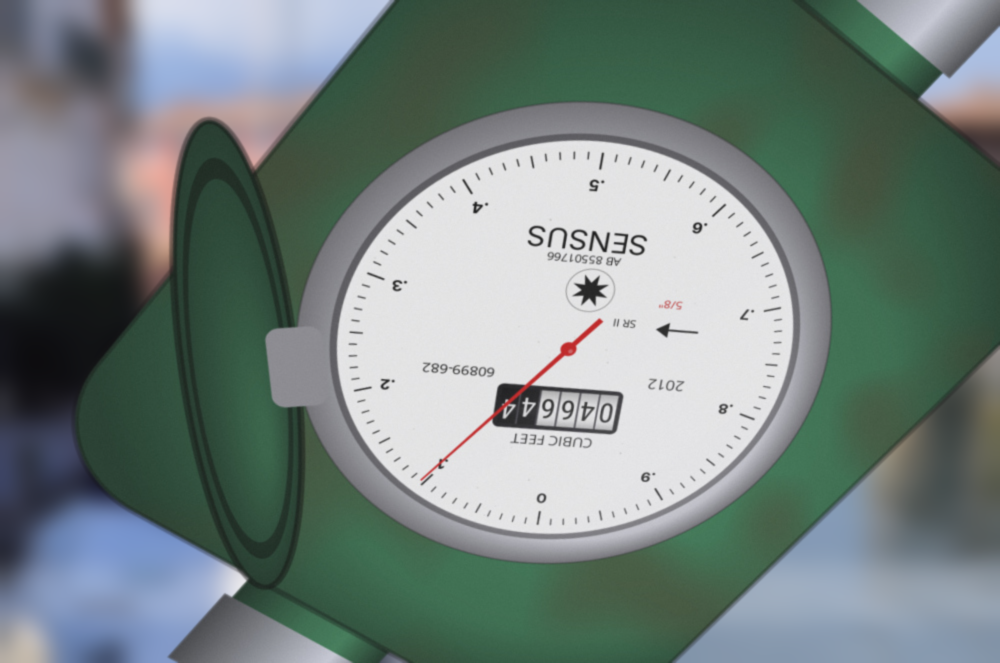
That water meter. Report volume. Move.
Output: 46644.10 ft³
